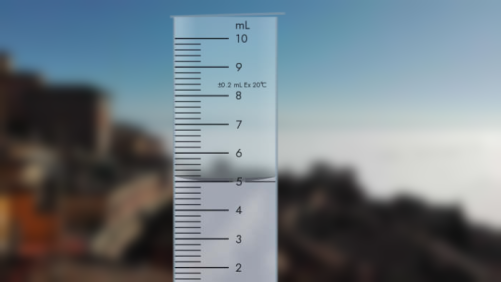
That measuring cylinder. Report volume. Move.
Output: 5 mL
